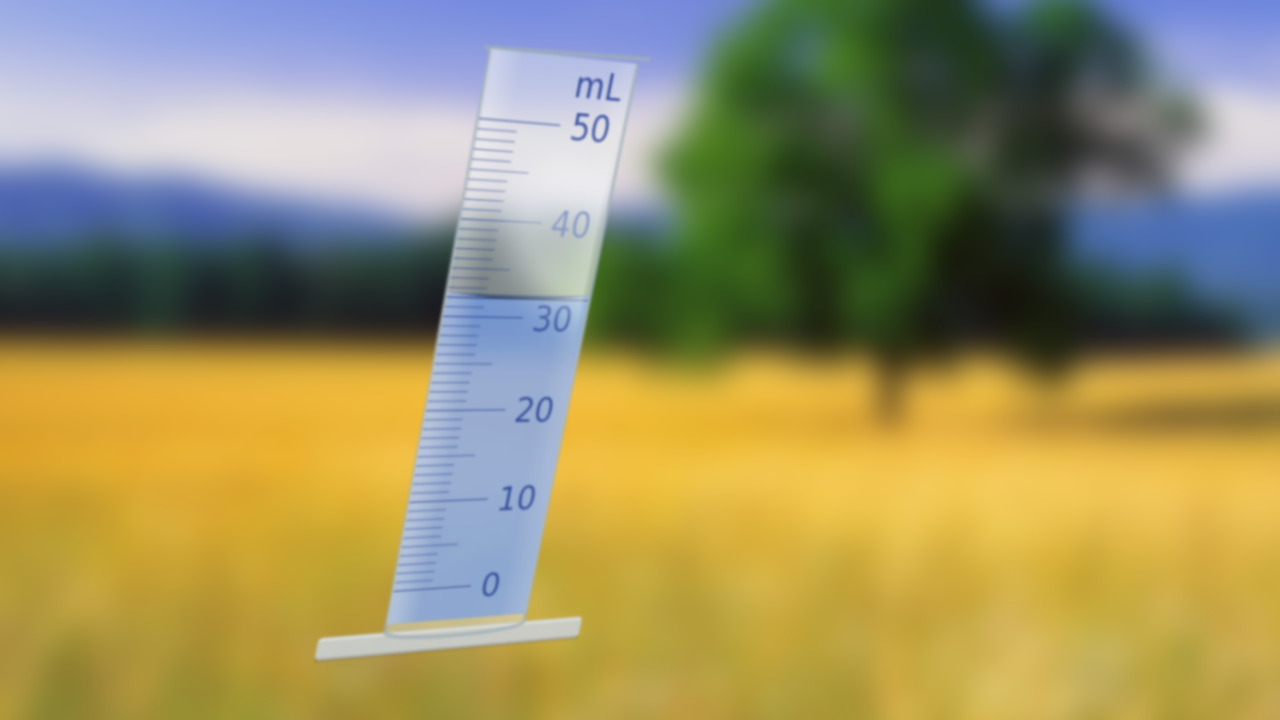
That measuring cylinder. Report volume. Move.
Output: 32 mL
